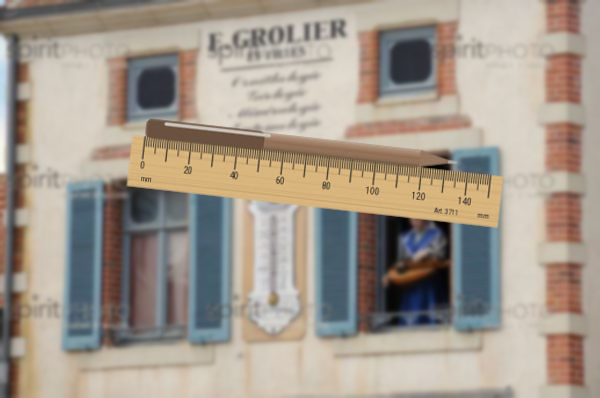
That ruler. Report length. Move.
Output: 135 mm
